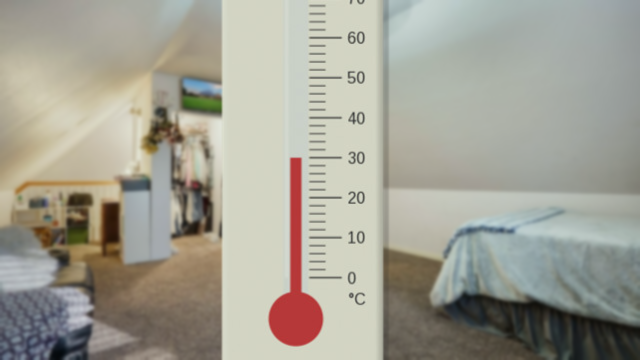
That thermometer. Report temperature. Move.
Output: 30 °C
